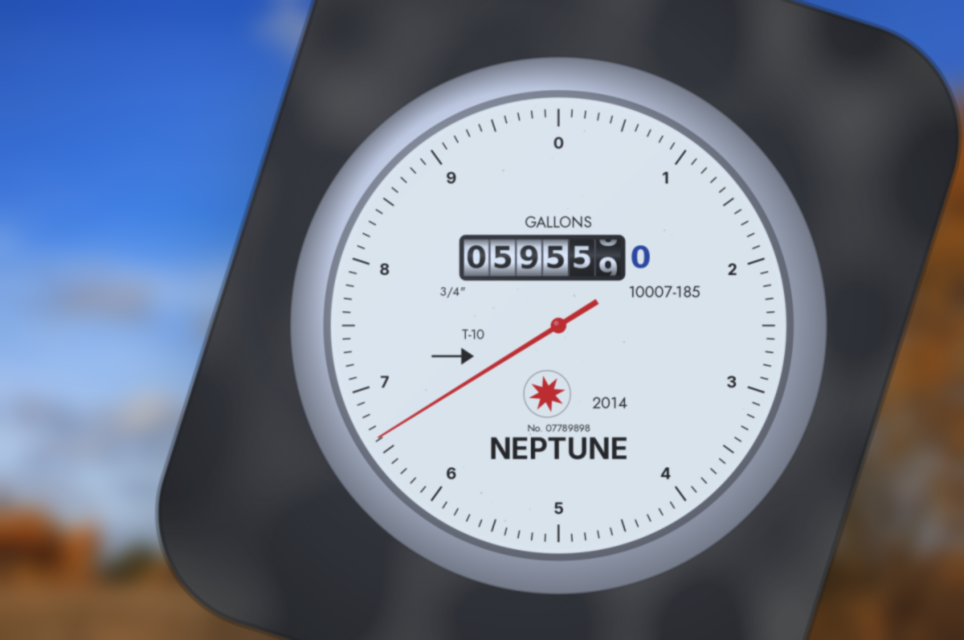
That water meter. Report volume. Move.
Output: 595586.6 gal
